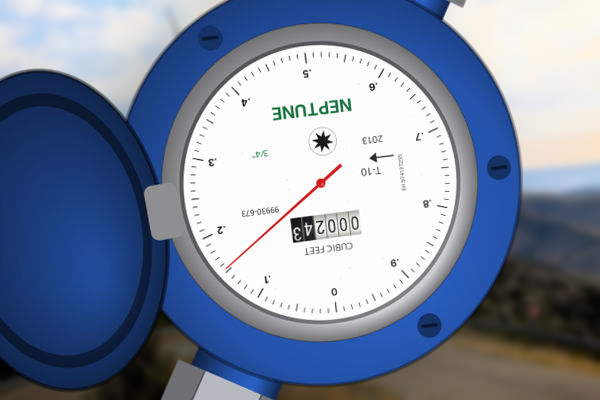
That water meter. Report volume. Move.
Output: 243.15 ft³
